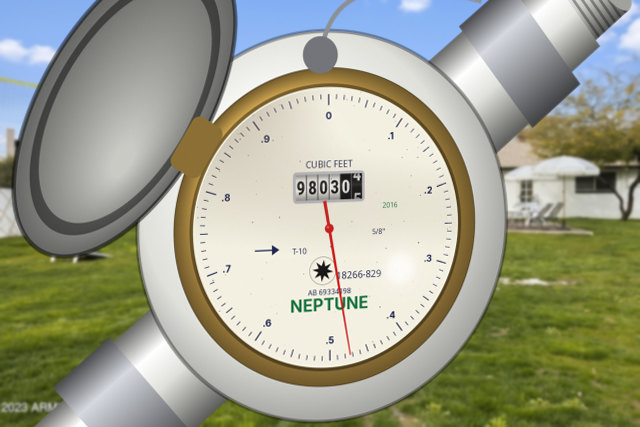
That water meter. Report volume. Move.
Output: 980304.47 ft³
